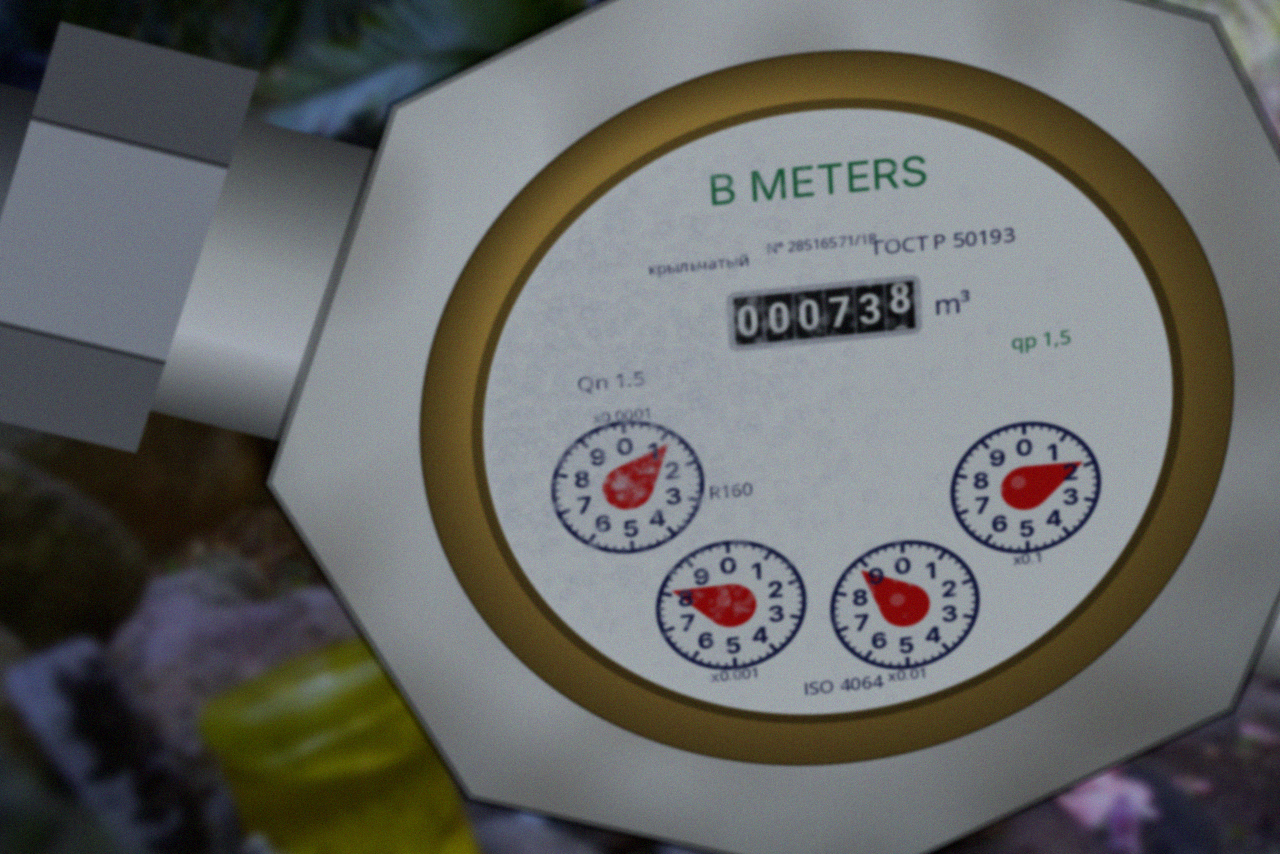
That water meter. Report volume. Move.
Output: 738.1881 m³
